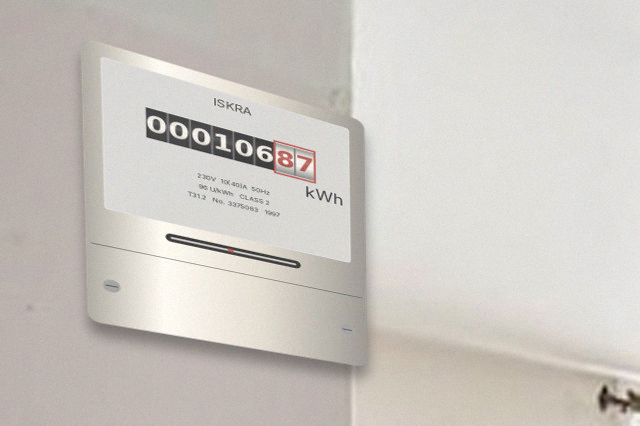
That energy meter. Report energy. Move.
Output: 106.87 kWh
